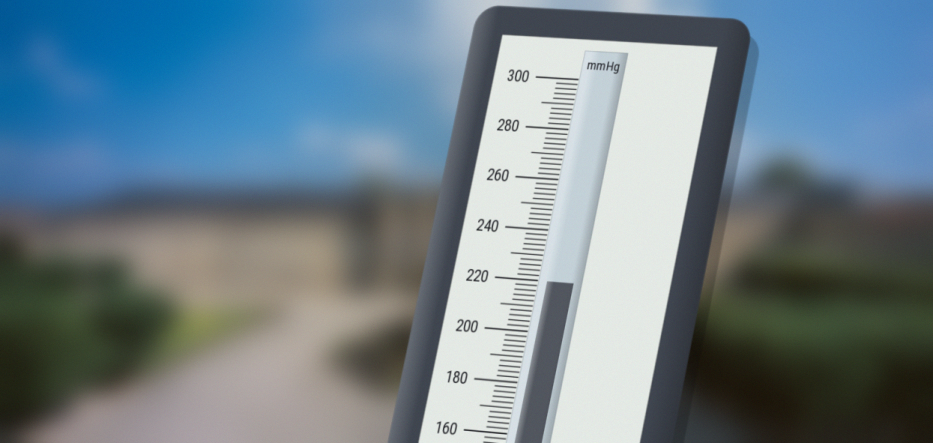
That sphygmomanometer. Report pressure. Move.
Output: 220 mmHg
